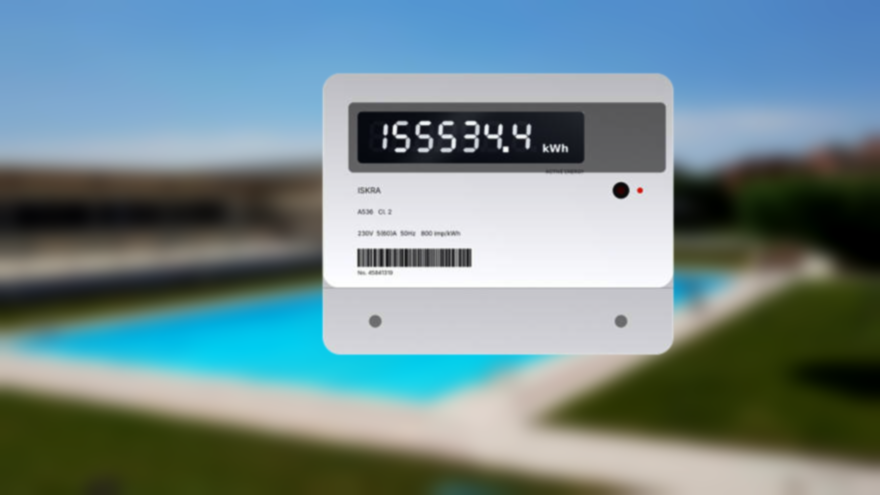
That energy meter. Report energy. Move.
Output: 155534.4 kWh
